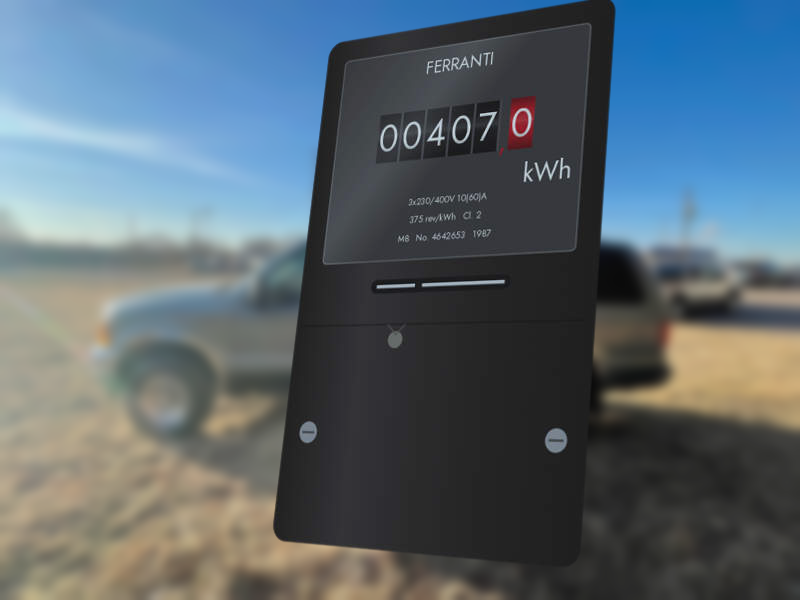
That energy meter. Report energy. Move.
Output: 407.0 kWh
